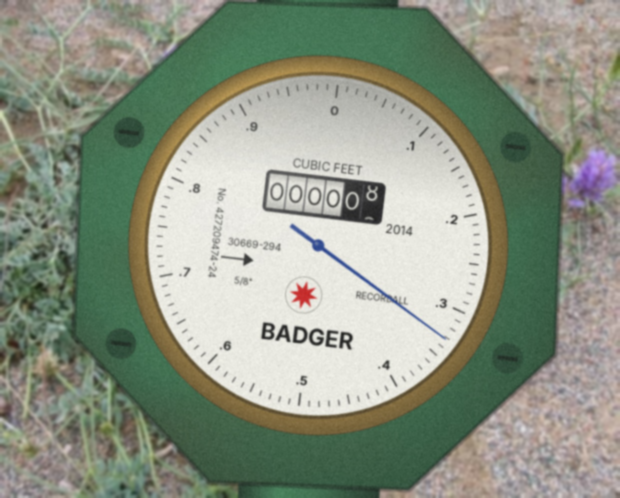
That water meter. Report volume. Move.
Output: 8.33 ft³
